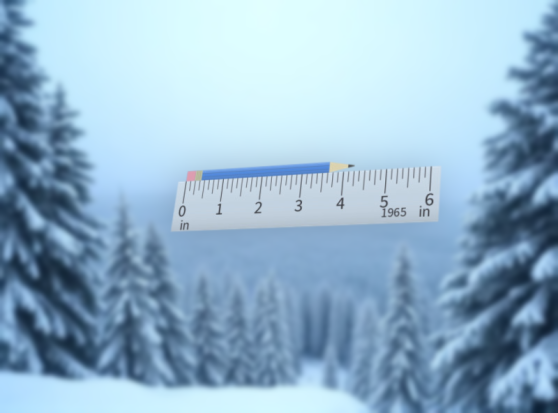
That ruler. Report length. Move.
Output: 4.25 in
